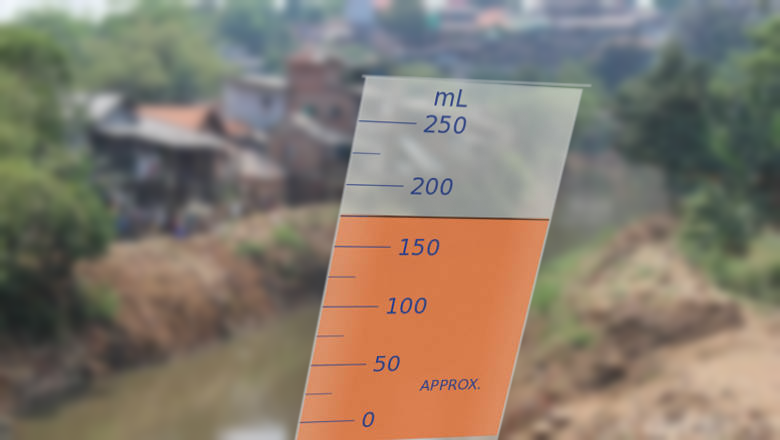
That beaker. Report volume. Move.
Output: 175 mL
